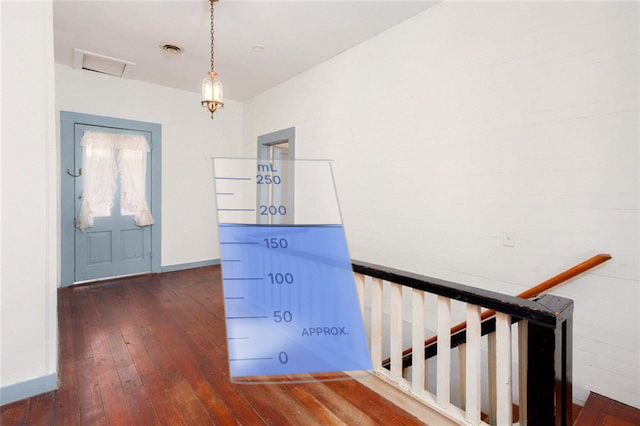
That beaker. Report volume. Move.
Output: 175 mL
